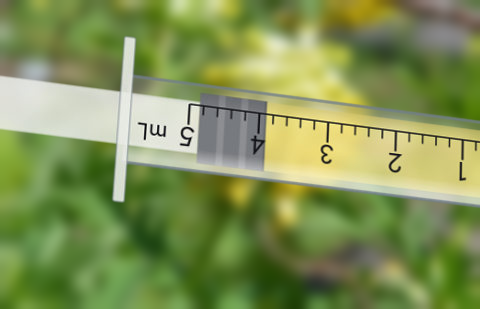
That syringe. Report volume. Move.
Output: 3.9 mL
